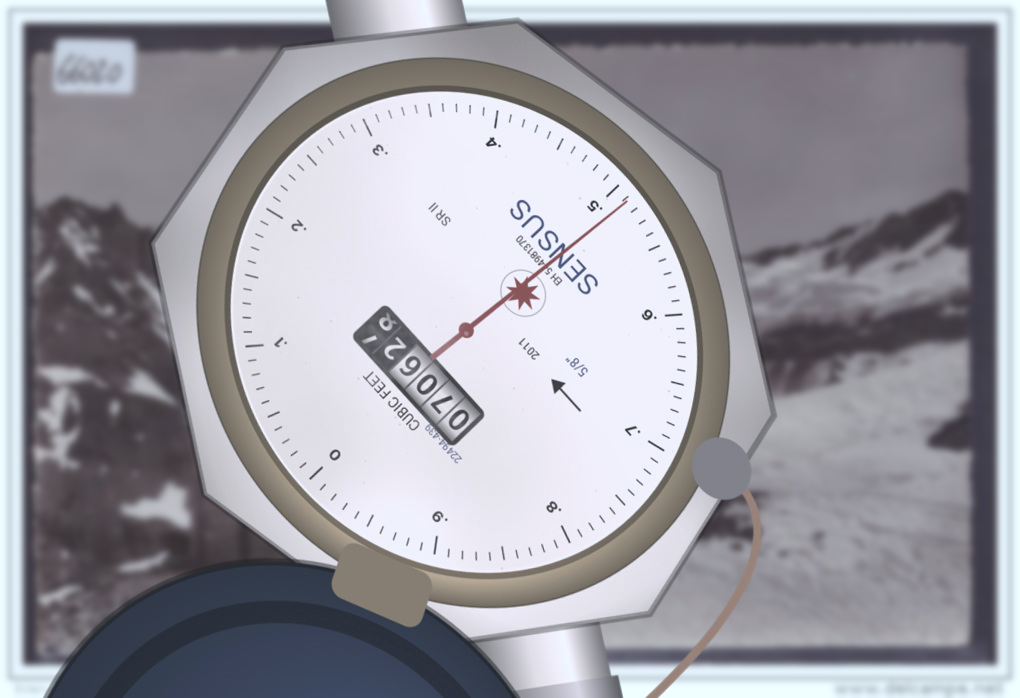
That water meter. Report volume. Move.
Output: 70627.51 ft³
